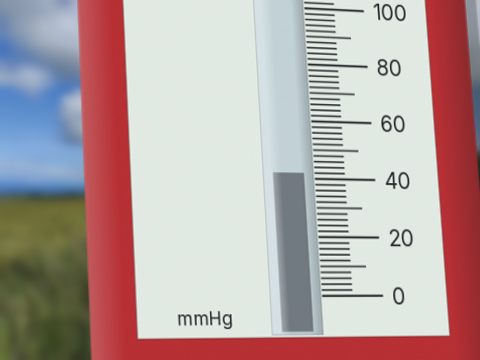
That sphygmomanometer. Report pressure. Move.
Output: 42 mmHg
